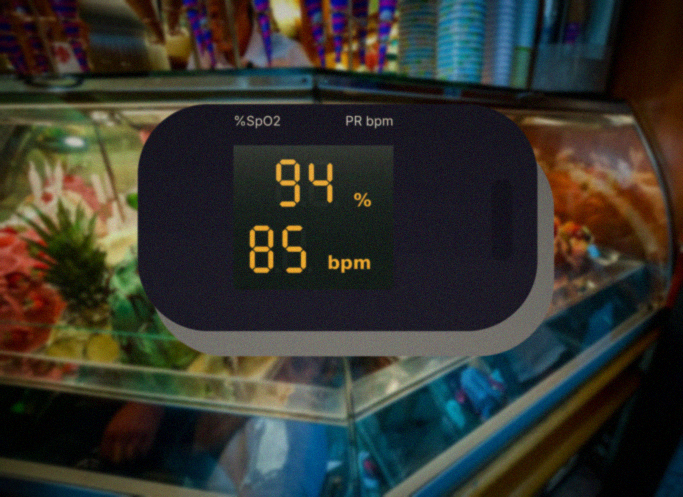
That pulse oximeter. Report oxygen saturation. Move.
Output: 94 %
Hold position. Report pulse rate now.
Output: 85 bpm
